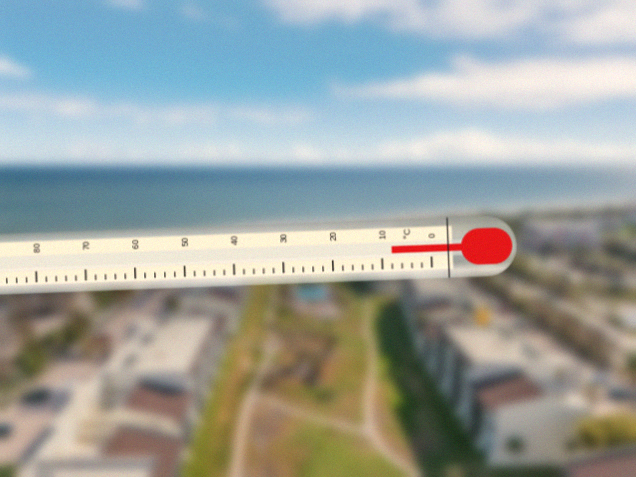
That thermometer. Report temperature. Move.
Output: 8 °C
